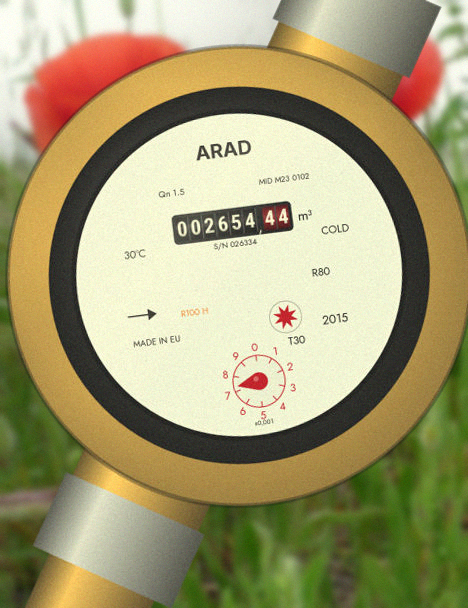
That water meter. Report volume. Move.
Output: 2654.447 m³
